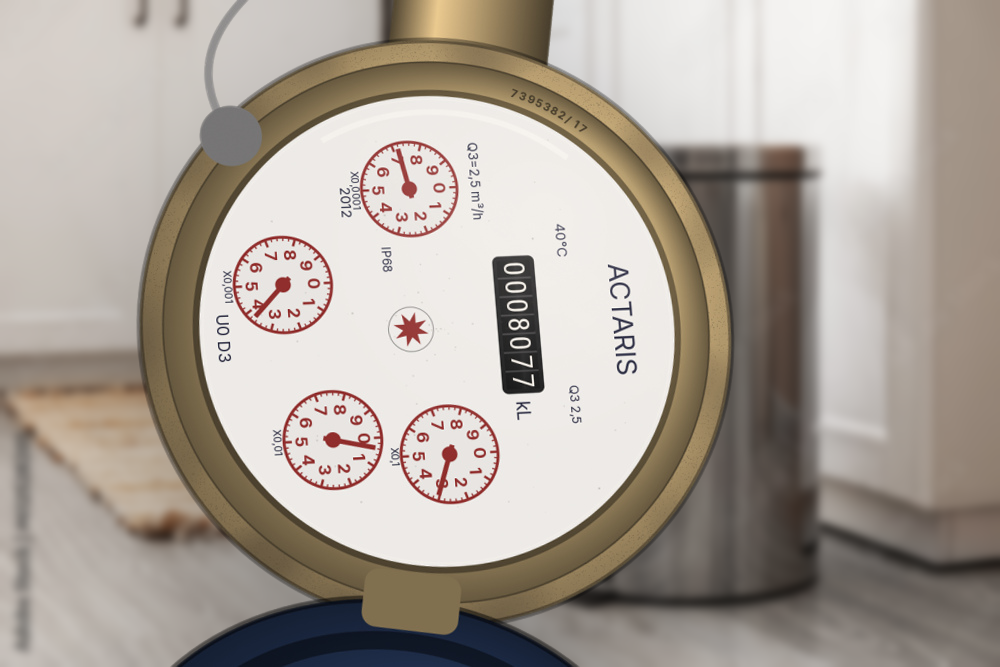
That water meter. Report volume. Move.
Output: 8077.3037 kL
